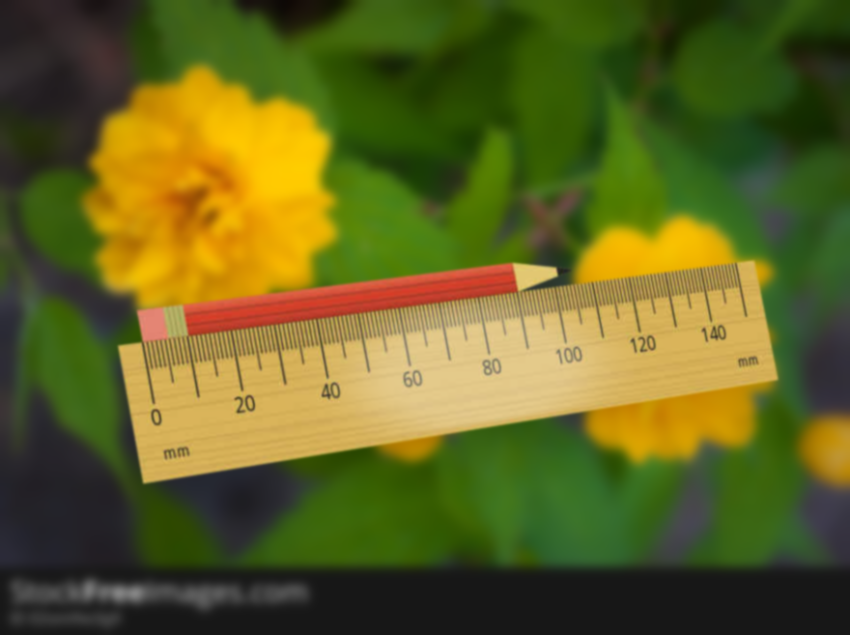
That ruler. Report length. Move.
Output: 105 mm
